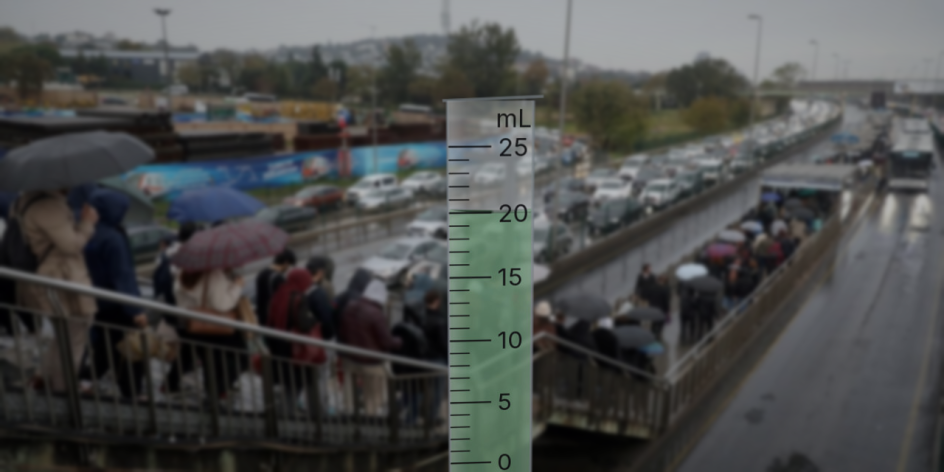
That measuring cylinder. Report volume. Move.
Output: 20 mL
